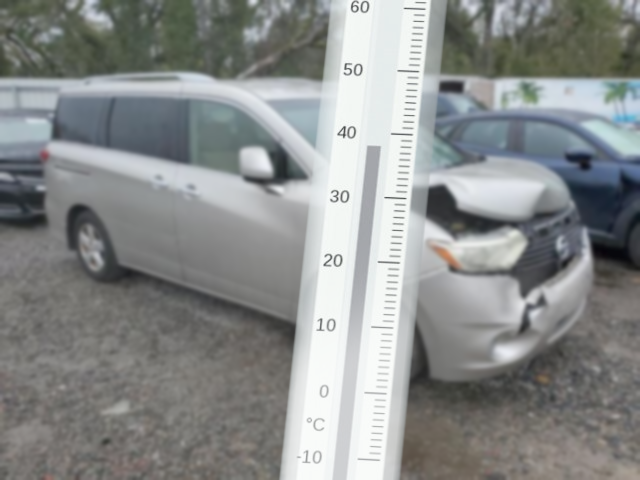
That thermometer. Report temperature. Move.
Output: 38 °C
